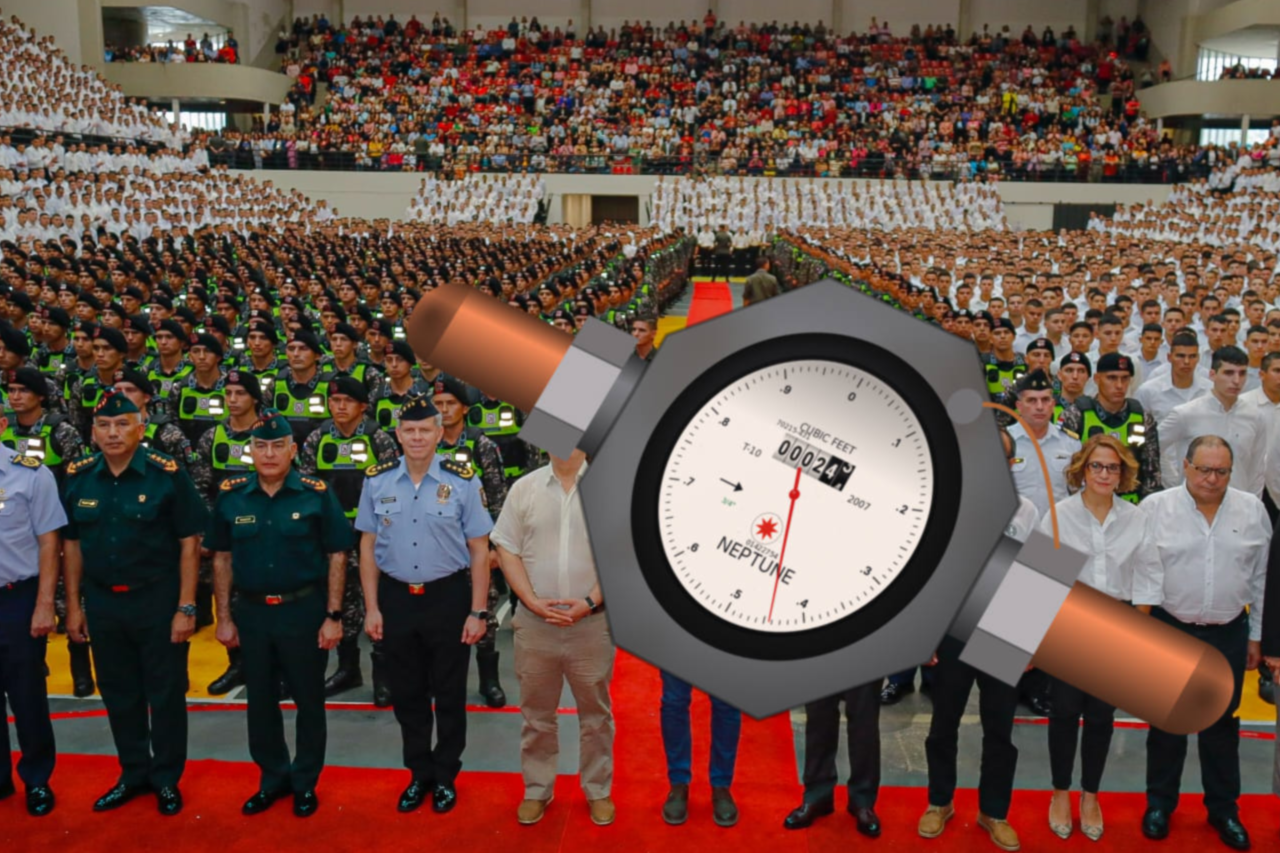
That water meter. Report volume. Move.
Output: 243.44 ft³
